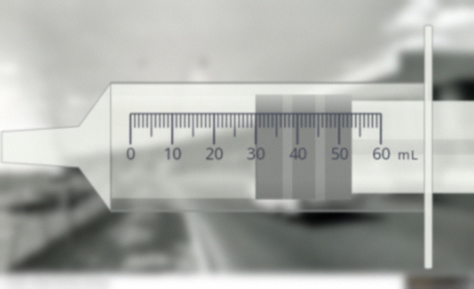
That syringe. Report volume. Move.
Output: 30 mL
